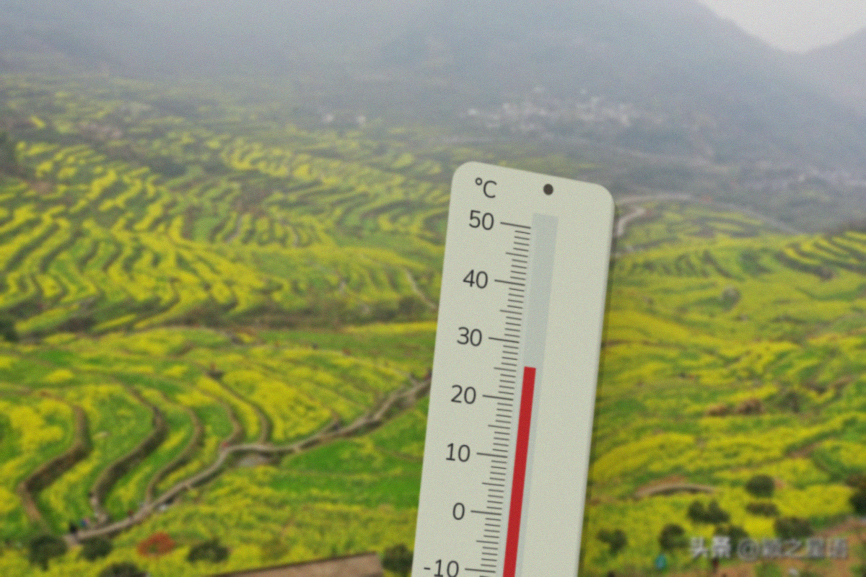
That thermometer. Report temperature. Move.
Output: 26 °C
